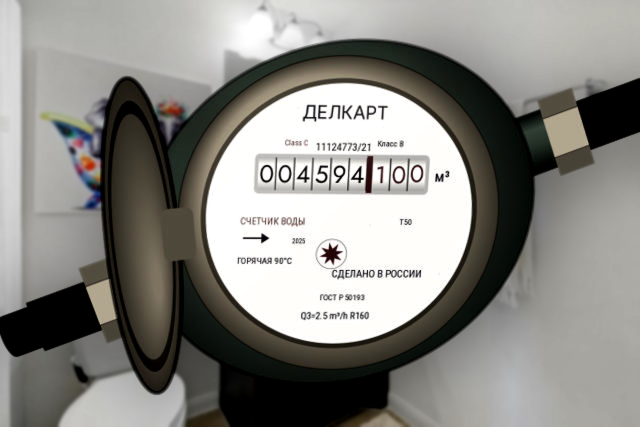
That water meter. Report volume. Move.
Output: 4594.100 m³
